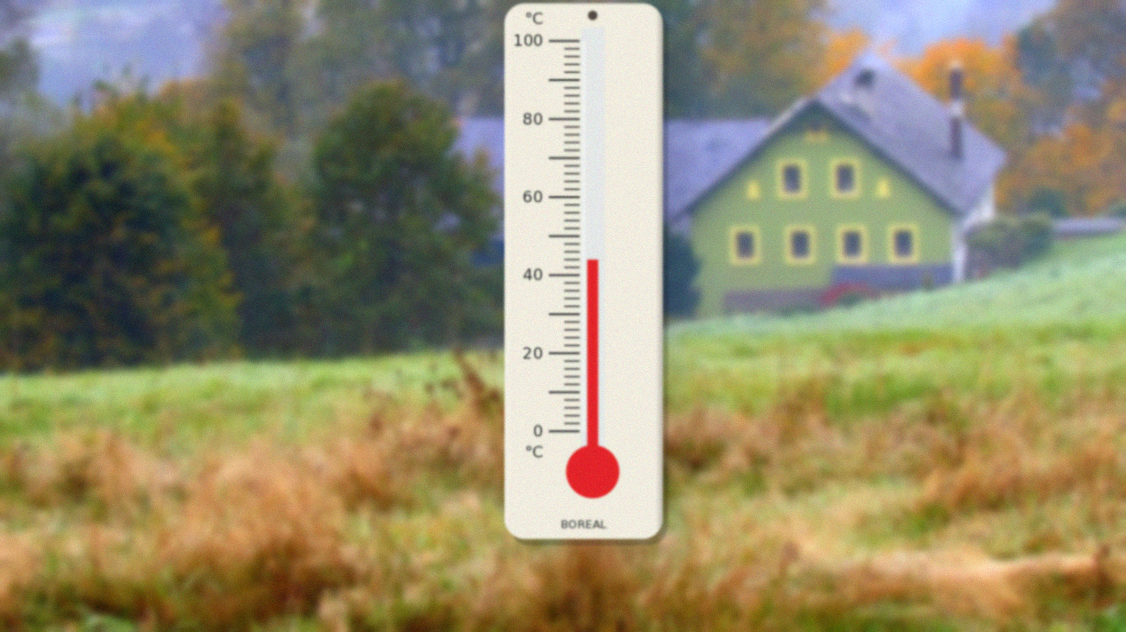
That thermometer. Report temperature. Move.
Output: 44 °C
